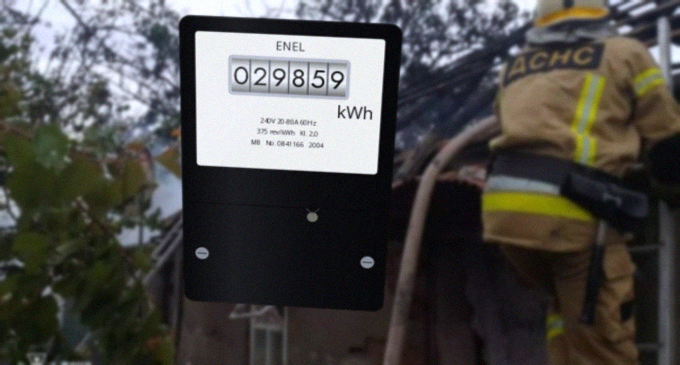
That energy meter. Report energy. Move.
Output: 29859 kWh
